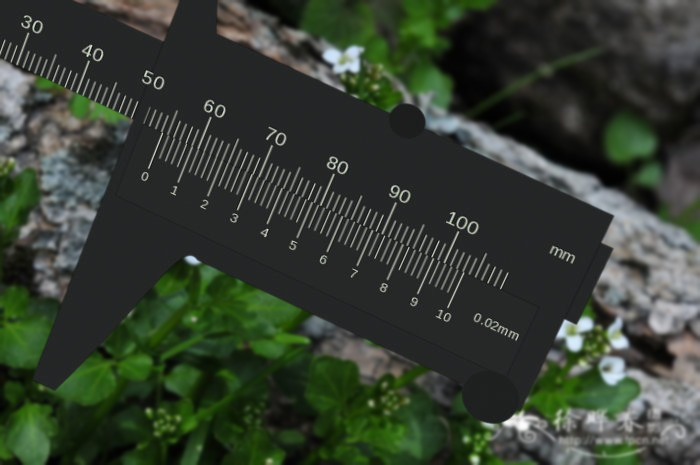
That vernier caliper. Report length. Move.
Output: 54.2 mm
